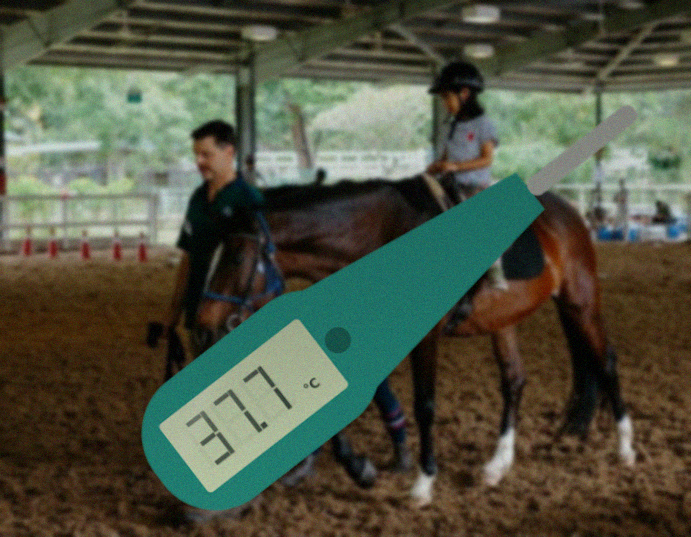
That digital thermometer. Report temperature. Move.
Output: 37.7 °C
